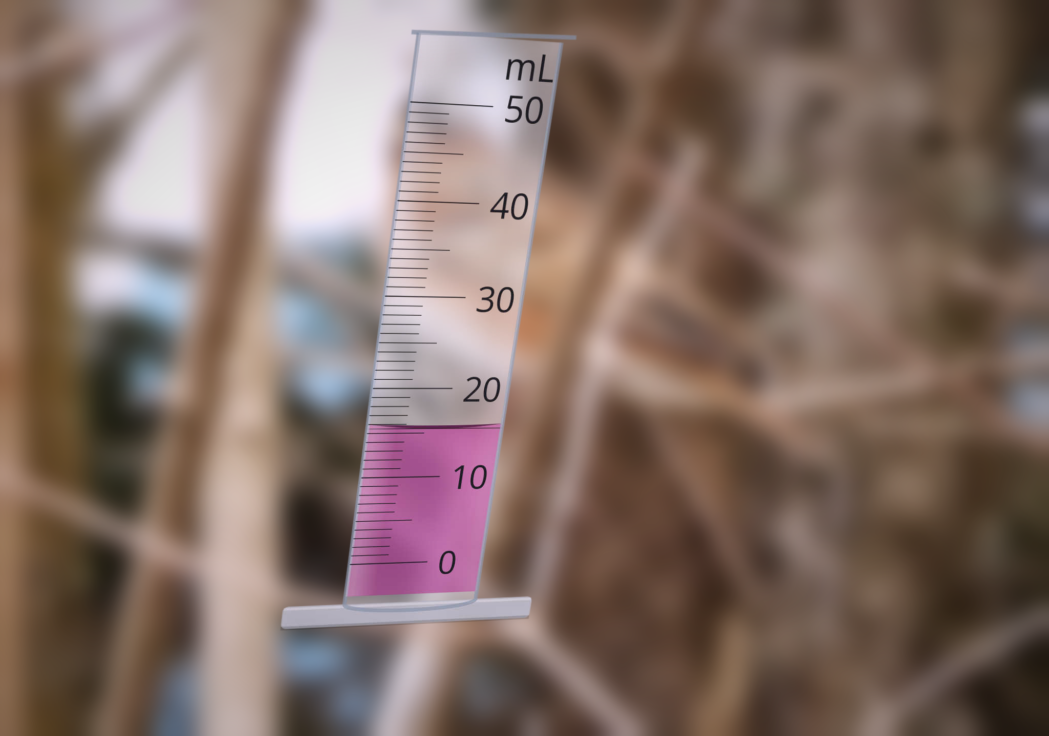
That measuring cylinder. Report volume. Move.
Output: 15.5 mL
